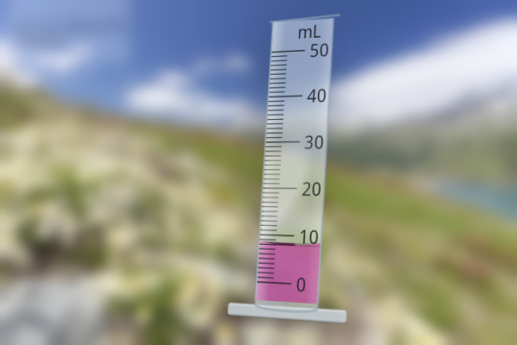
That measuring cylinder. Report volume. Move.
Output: 8 mL
